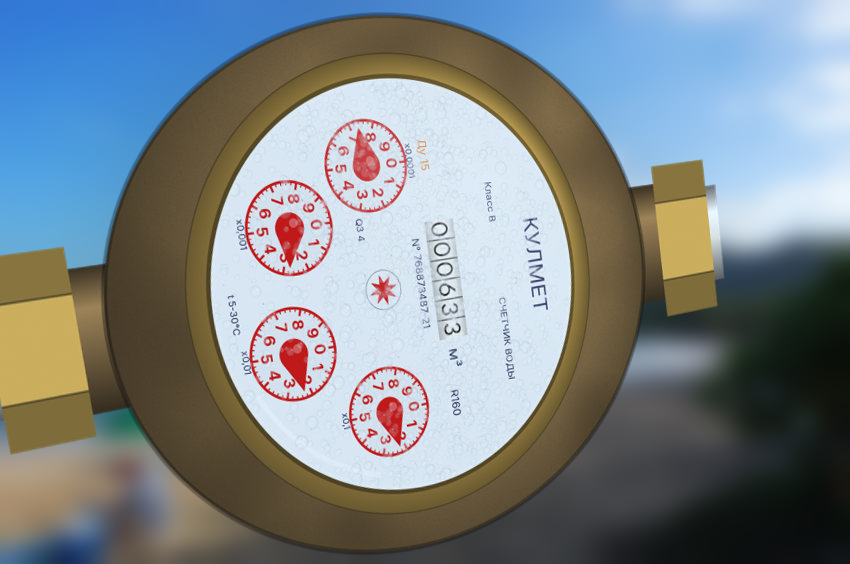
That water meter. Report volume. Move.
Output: 633.2227 m³
